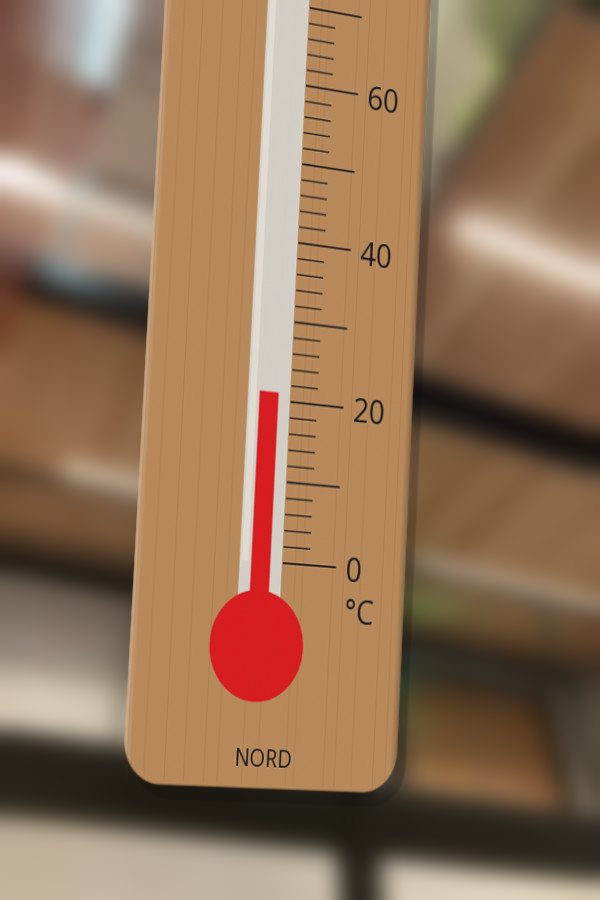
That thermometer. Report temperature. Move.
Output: 21 °C
